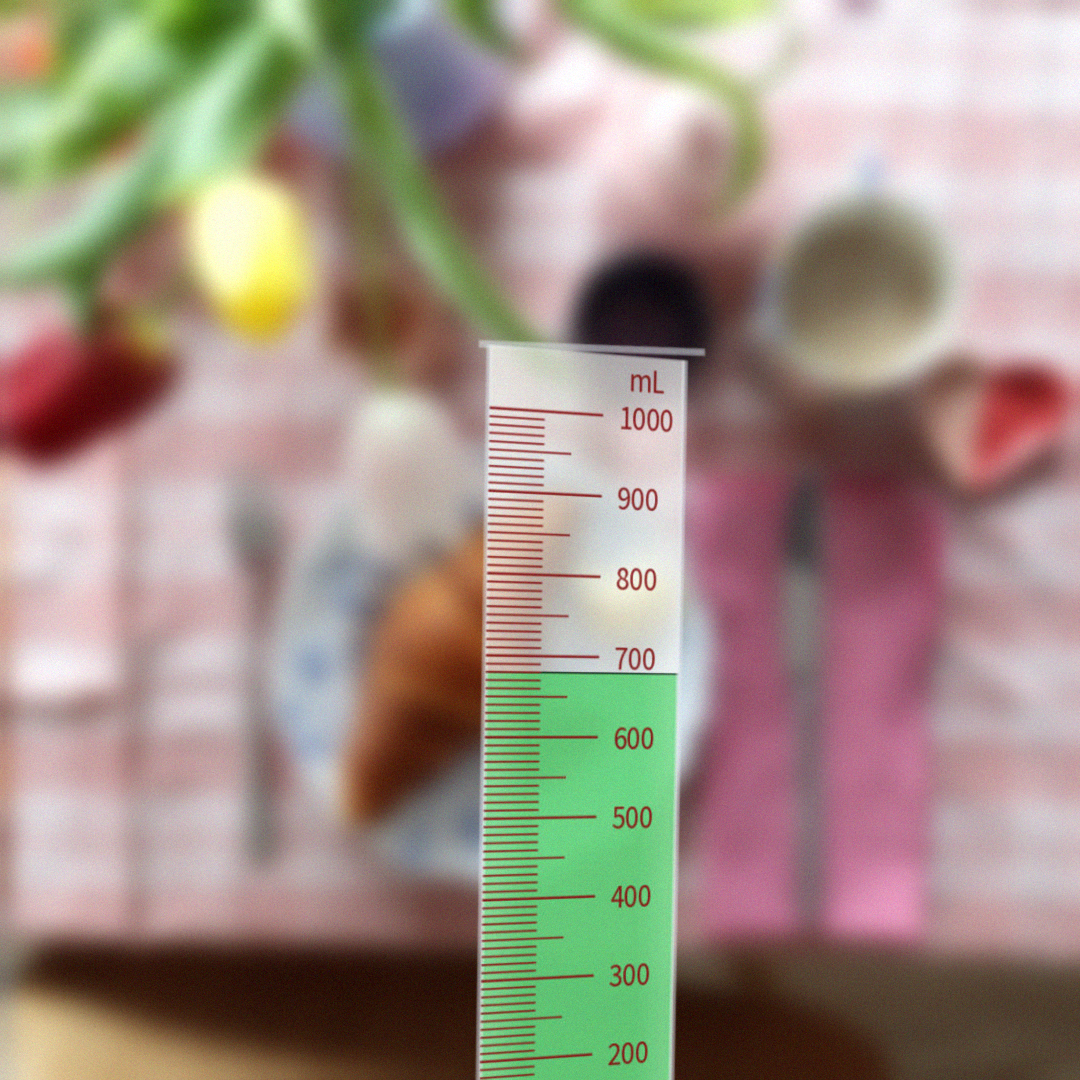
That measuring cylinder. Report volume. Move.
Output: 680 mL
